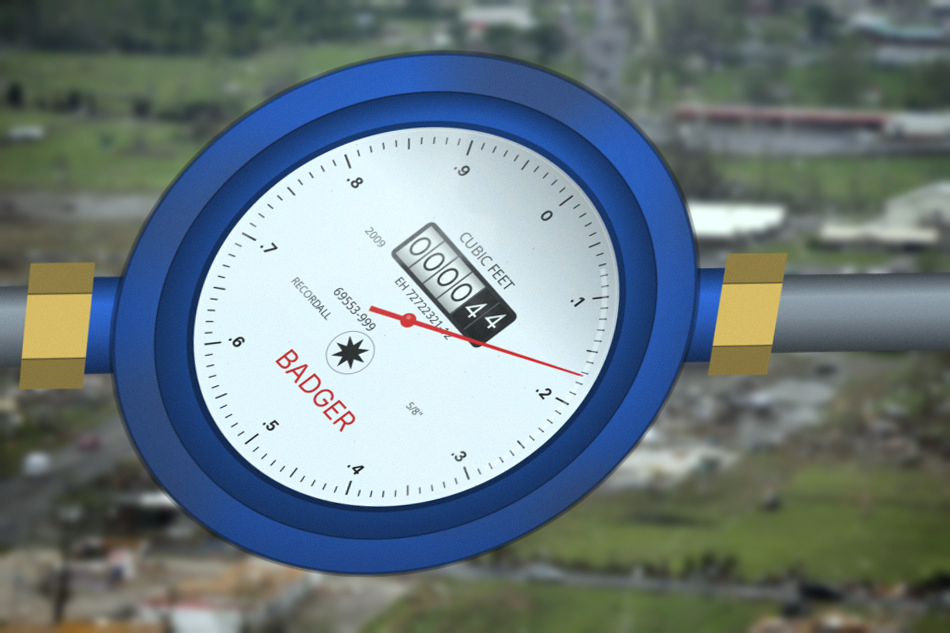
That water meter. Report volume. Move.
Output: 44.17 ft³
